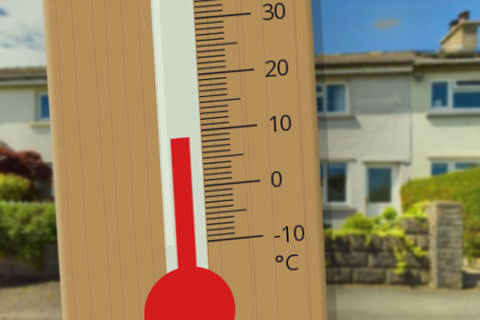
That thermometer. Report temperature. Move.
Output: 9 °C
